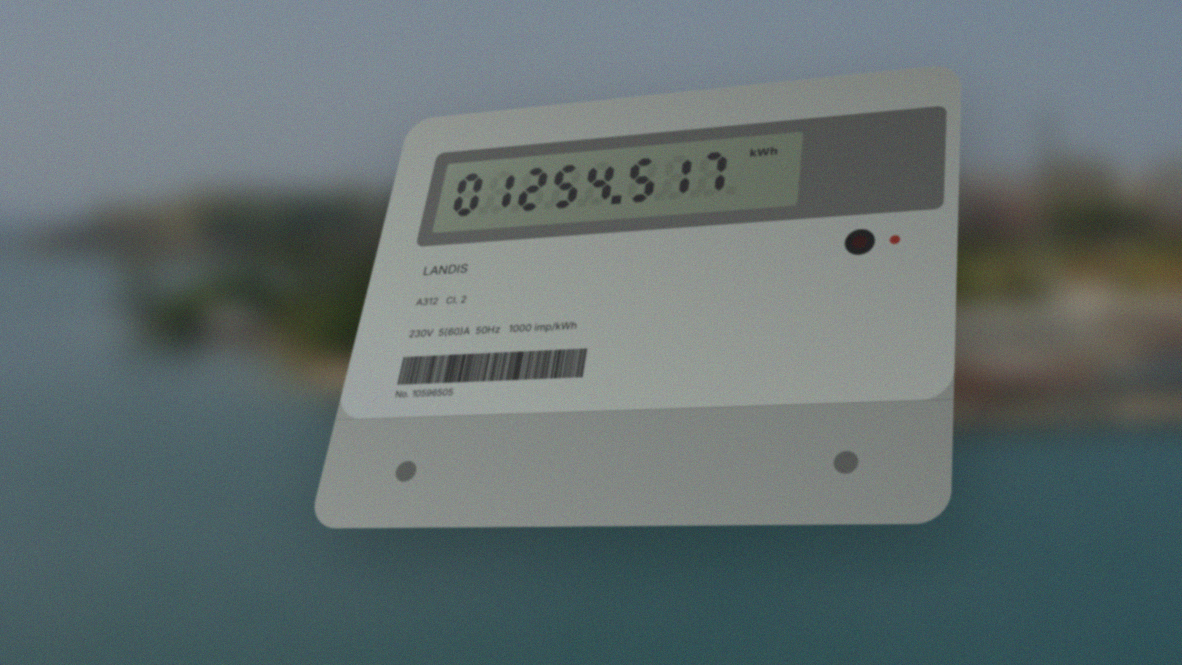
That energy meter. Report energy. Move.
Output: 1254.517 kWh
